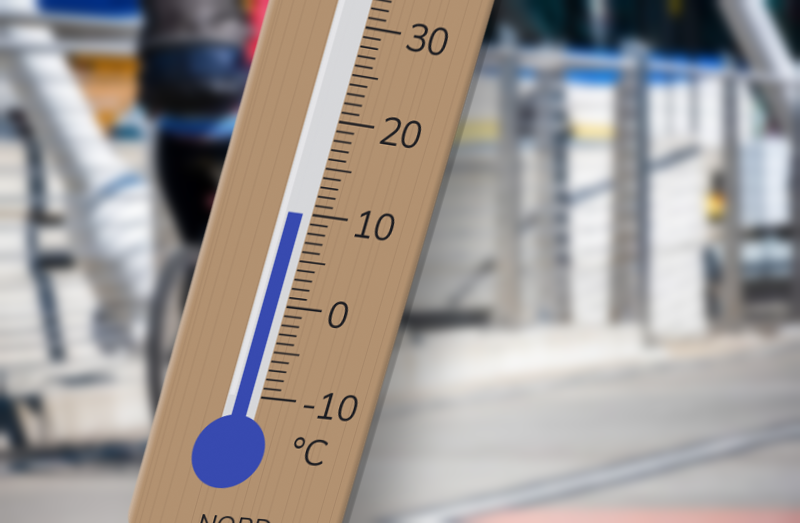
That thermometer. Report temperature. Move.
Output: 10 °C
